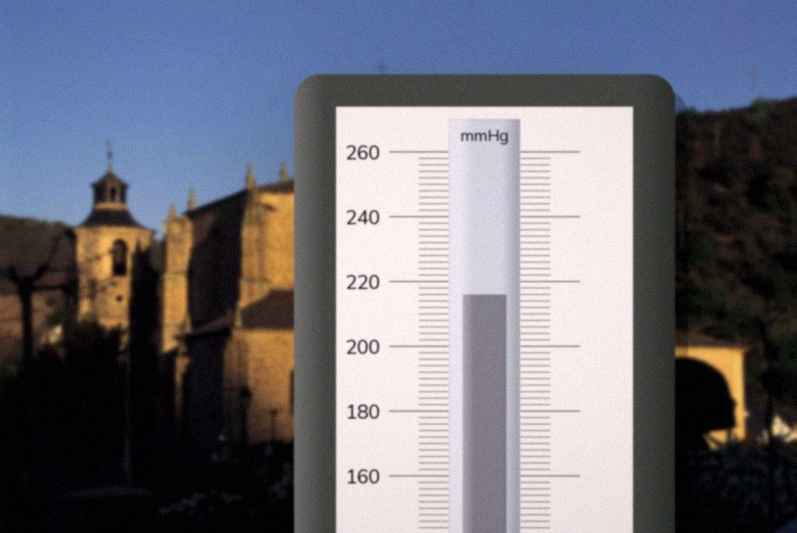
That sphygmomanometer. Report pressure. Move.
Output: 216 mmHg
